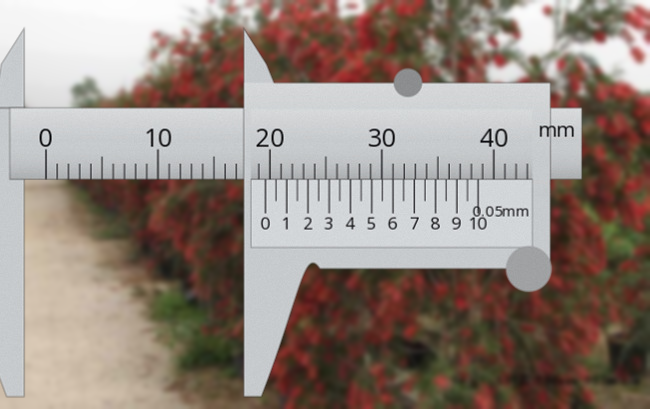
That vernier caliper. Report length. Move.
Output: 19.6 mm
